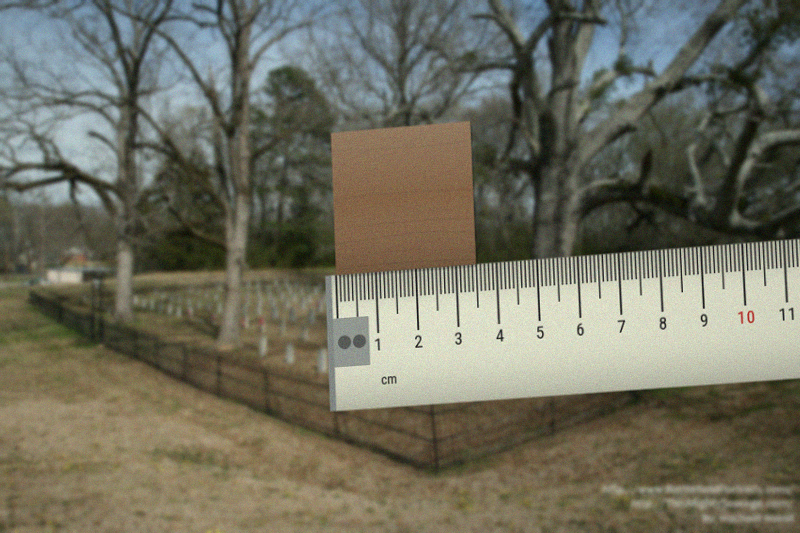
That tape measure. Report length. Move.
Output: 3.5 cm
